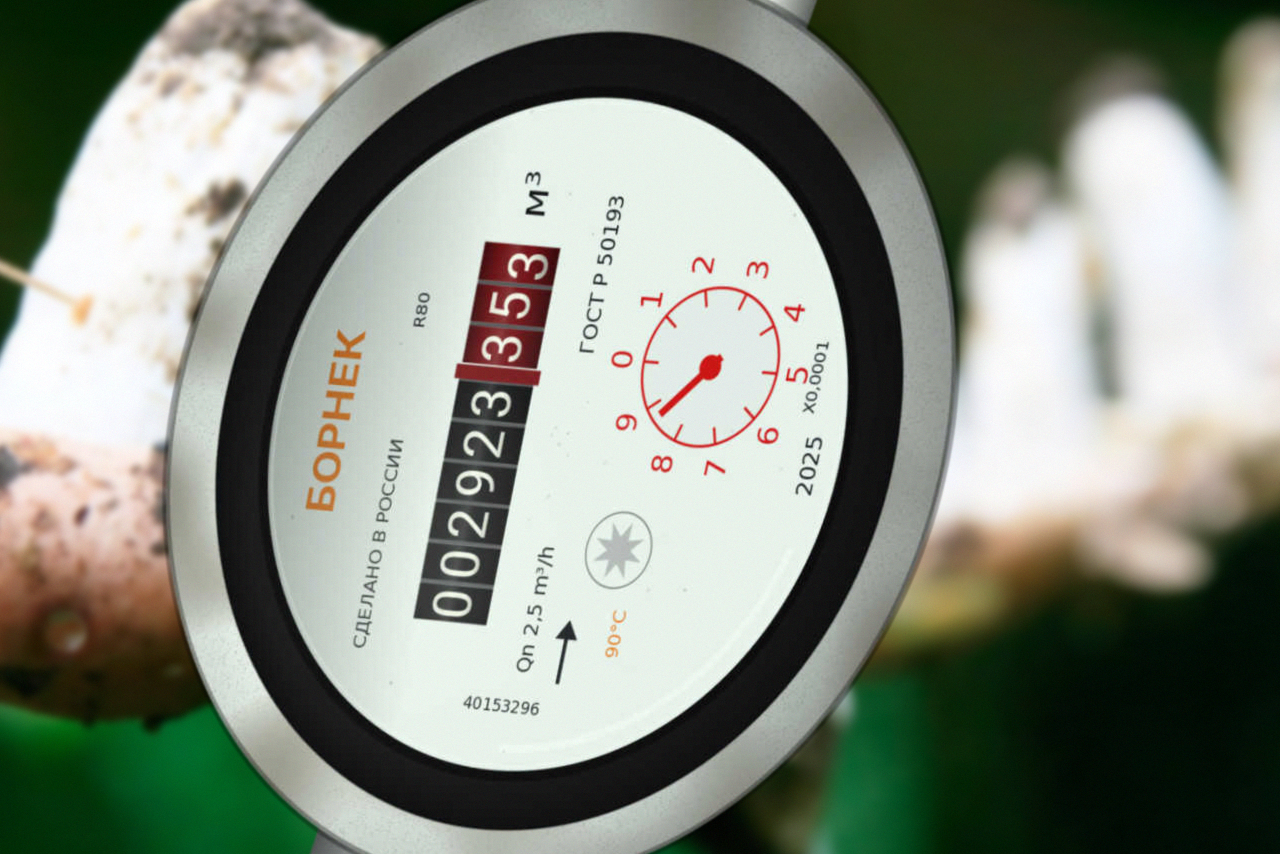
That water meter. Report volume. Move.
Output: 2923.3528 m³
